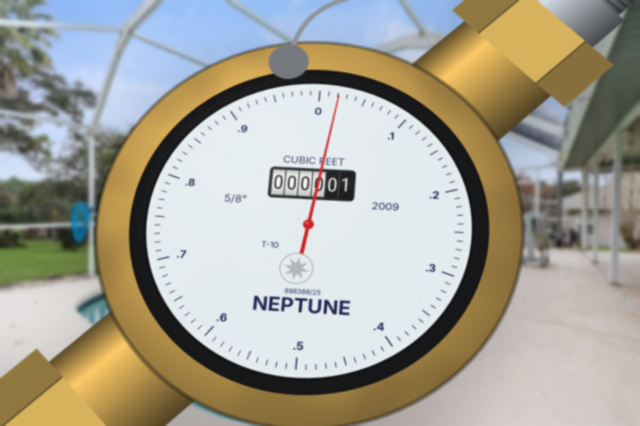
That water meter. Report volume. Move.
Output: 1.02 ft³
